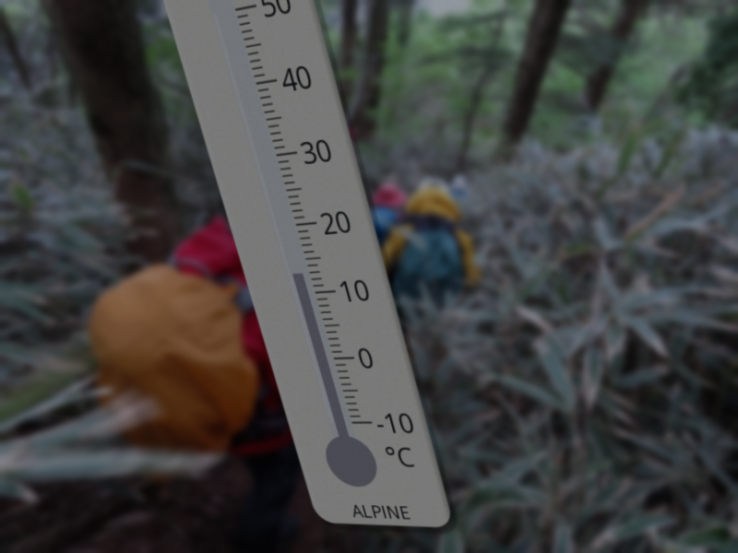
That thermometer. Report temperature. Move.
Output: 13 °C
